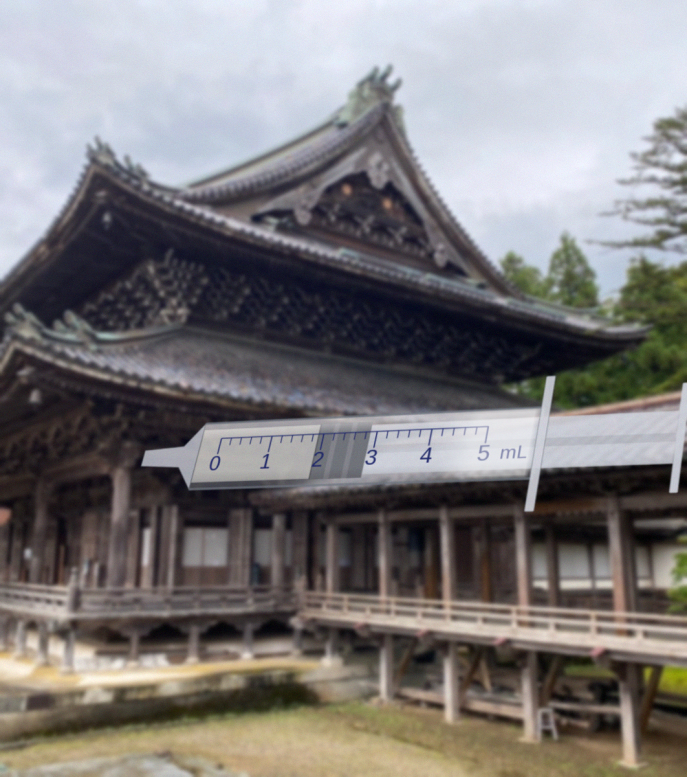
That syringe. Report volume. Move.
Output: 1.9 mL
